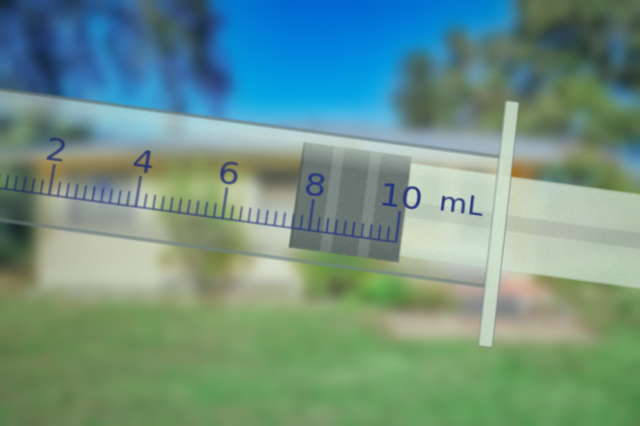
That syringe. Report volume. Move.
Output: 7.6 mL
